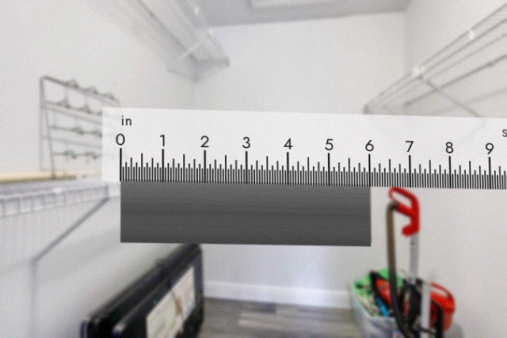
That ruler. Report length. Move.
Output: 6 in
